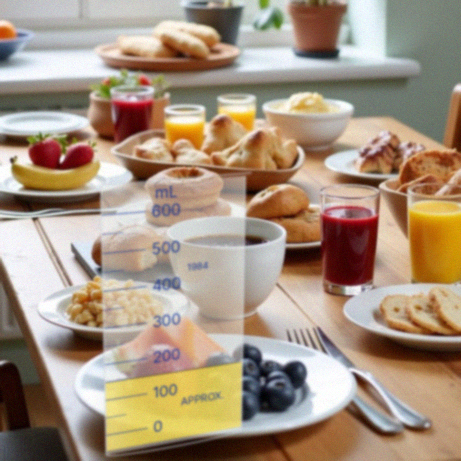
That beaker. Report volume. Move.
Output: 150 mL
